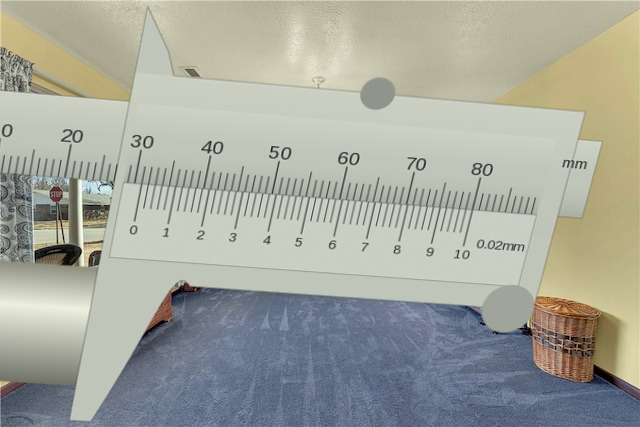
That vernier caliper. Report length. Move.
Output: 31.0 mm
